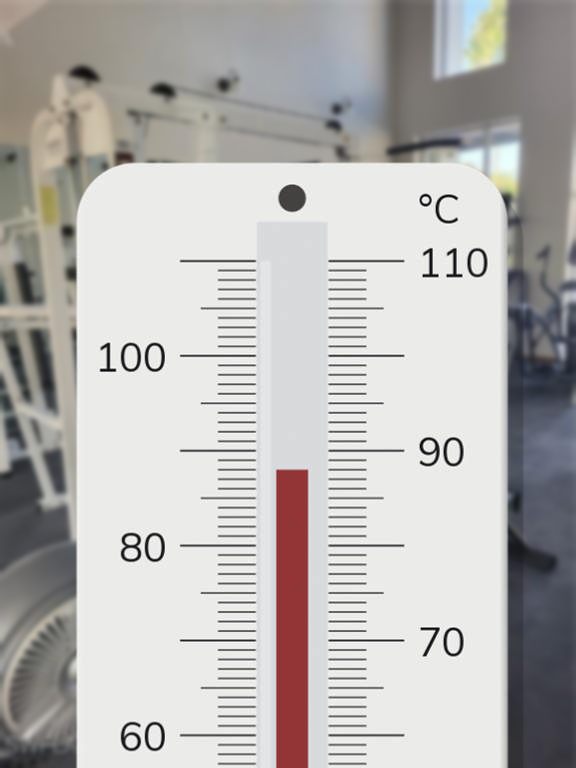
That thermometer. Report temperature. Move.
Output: 88 °C
